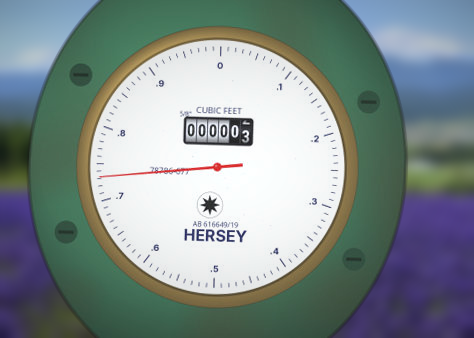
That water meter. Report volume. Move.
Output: 2.73 ft³
